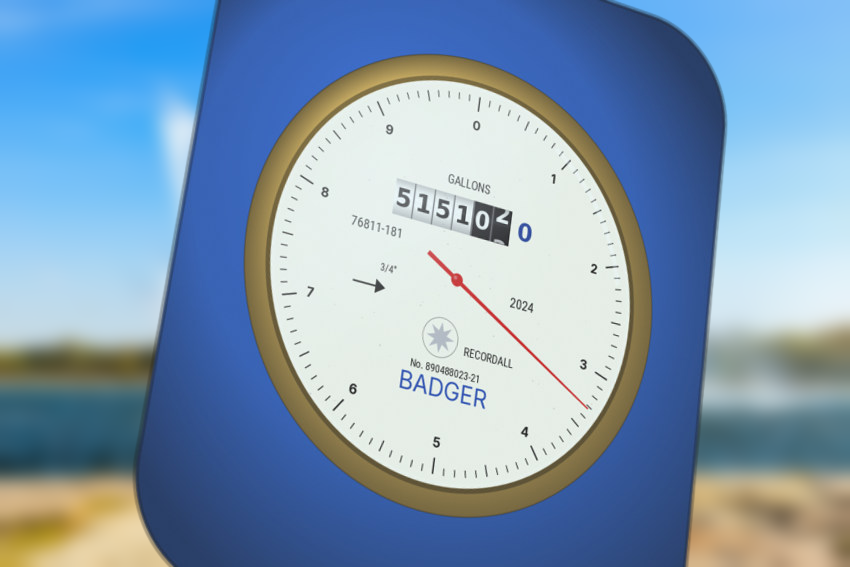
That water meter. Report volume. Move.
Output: 5151023.3 gal
